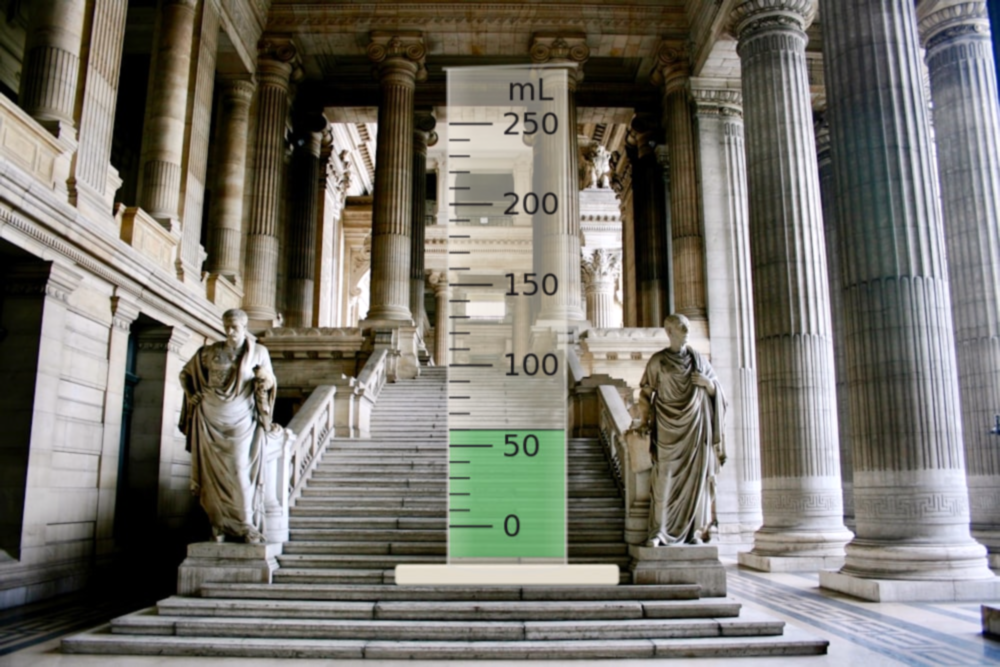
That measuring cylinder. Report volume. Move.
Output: 60 mL
